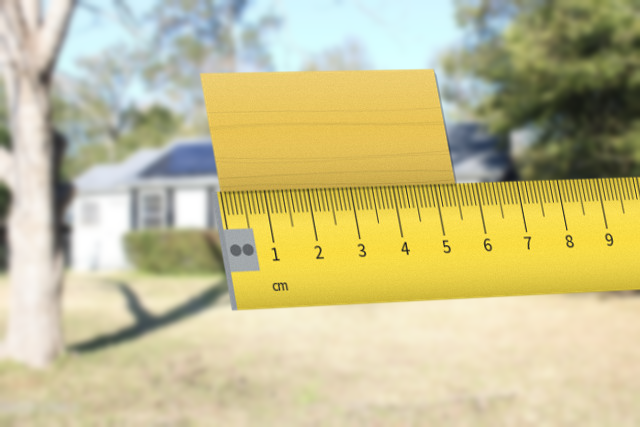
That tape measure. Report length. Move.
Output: 5.5 cm
